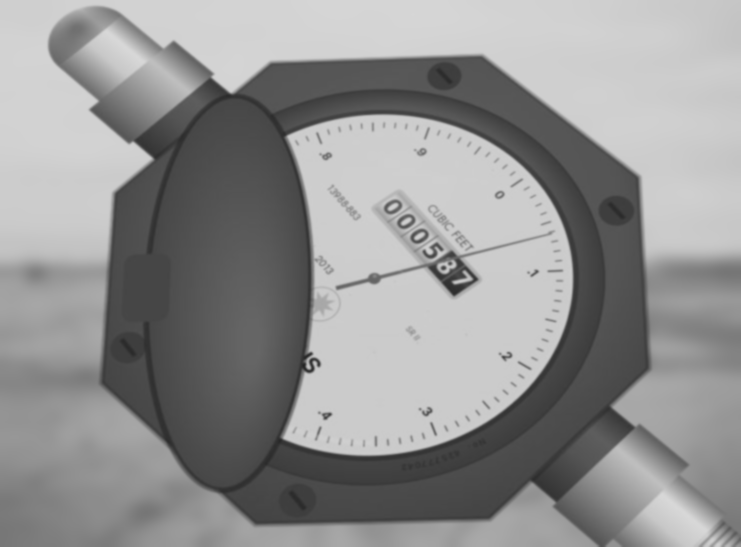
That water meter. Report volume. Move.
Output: 587.06 ft³
